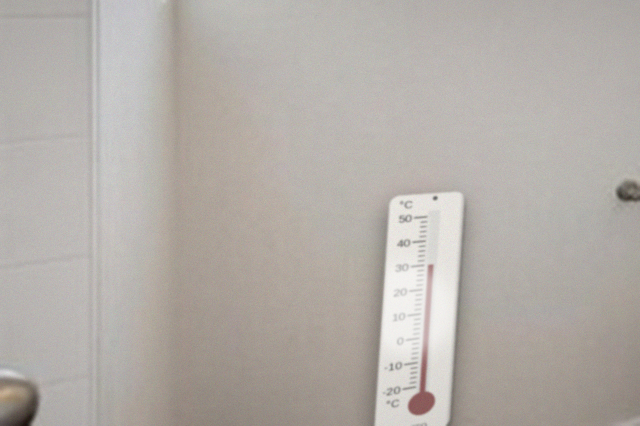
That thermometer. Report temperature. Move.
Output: 30 °C
